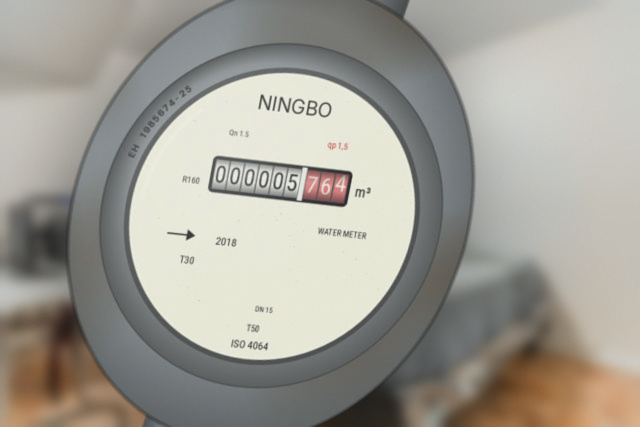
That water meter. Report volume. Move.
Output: 5.764 m³
